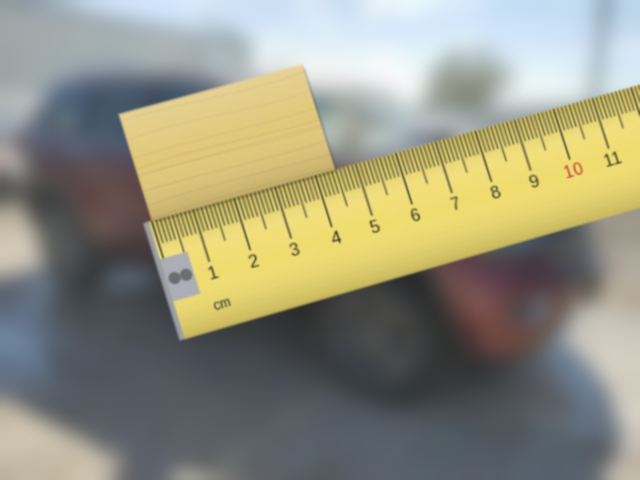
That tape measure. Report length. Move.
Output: 4.5 cm
